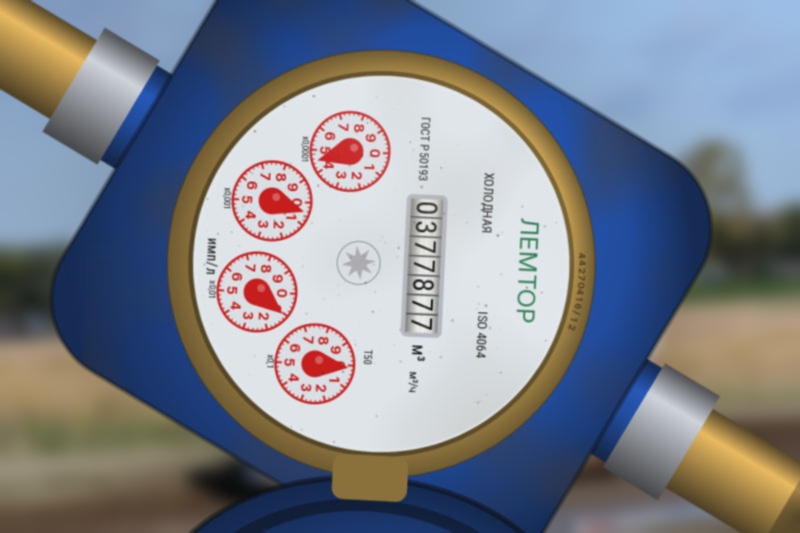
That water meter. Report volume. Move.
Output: 377877.0104 m³
